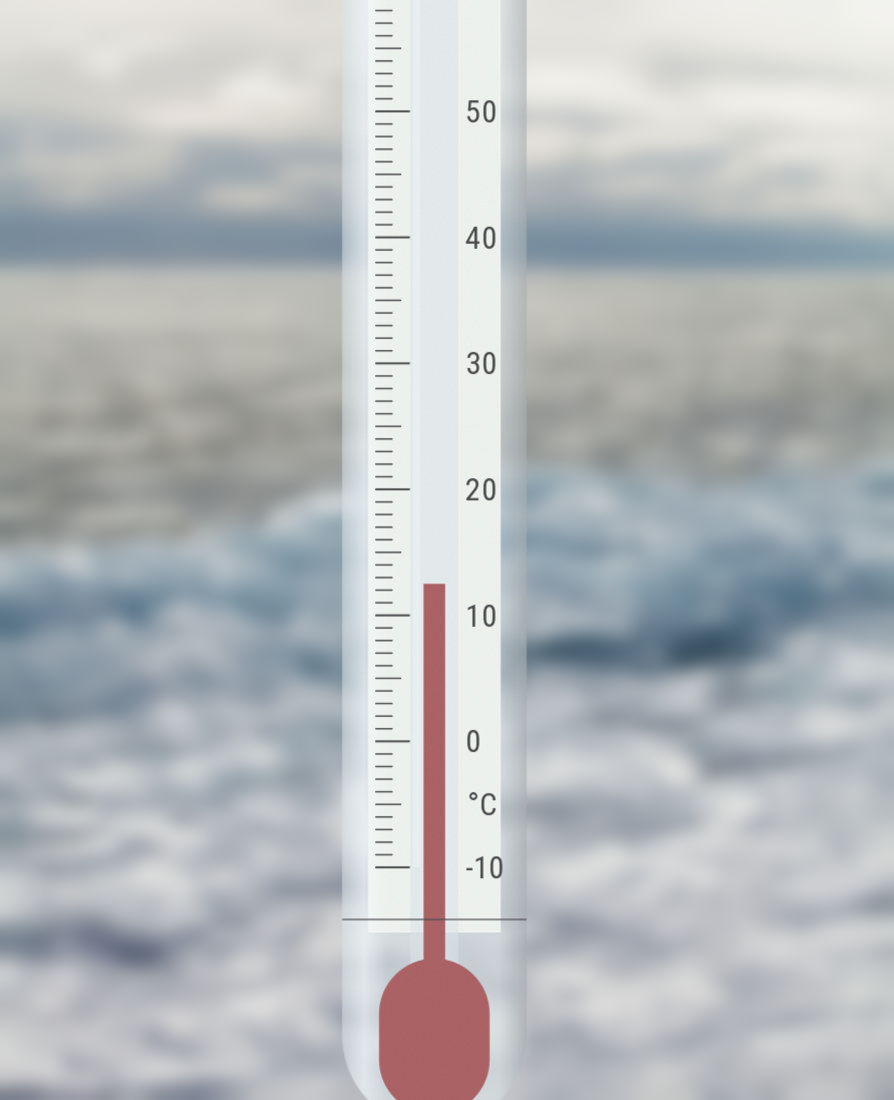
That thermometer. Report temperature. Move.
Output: 12.5 °C
